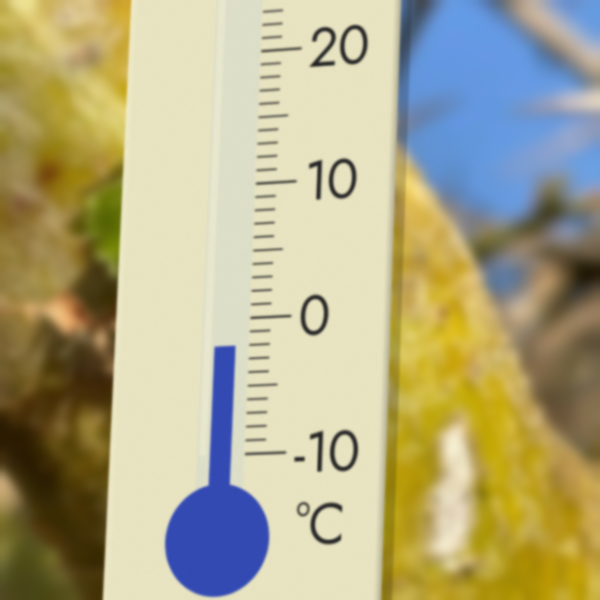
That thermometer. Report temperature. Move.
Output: -2 °C
